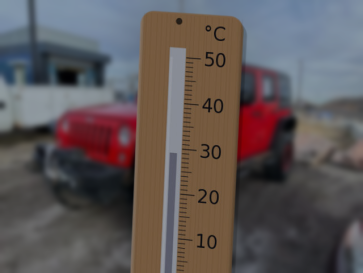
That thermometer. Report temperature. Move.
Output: 29 °C
